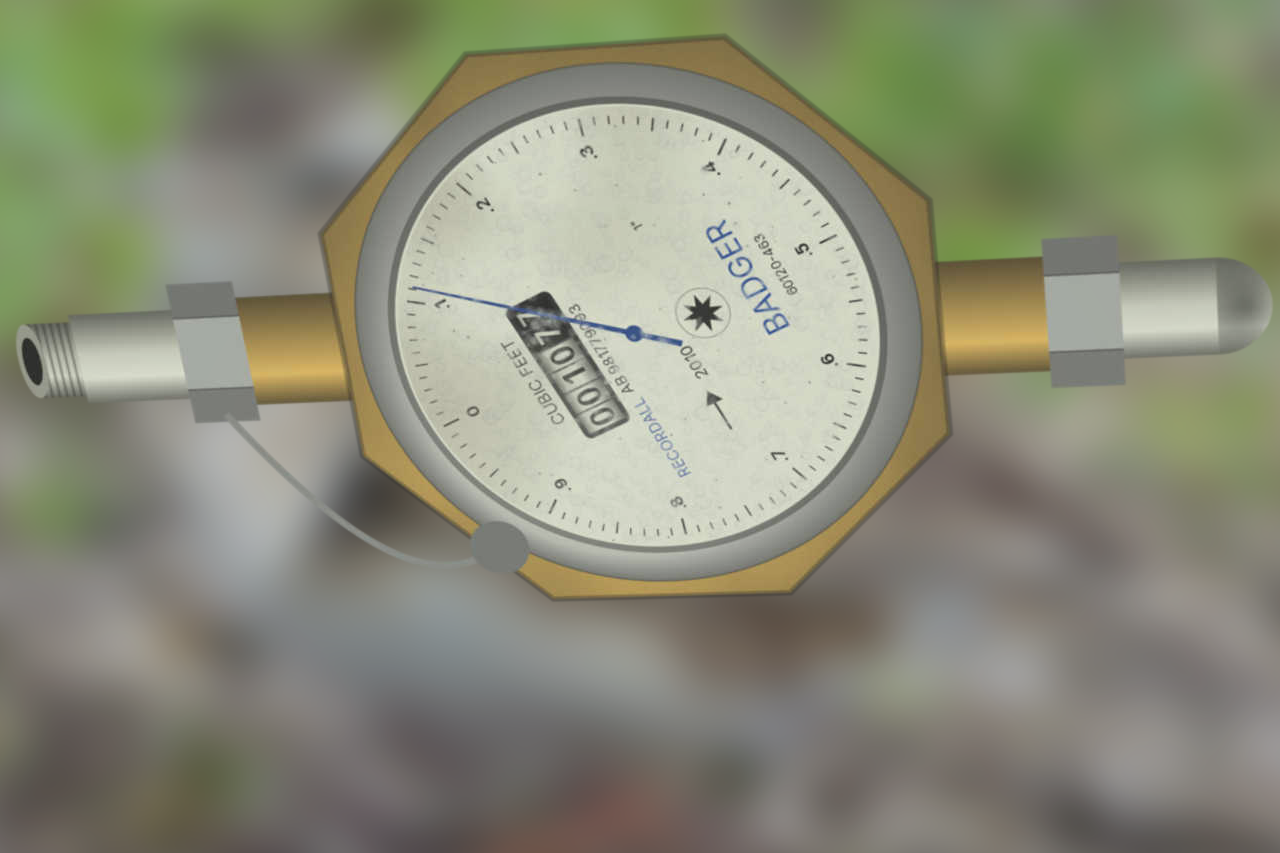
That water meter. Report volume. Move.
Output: 1077.11 ft³
